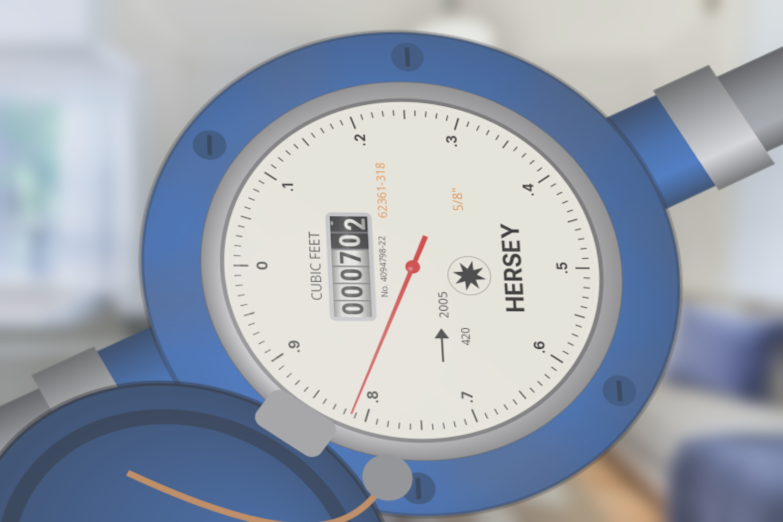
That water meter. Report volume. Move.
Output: 701.81 ft³
